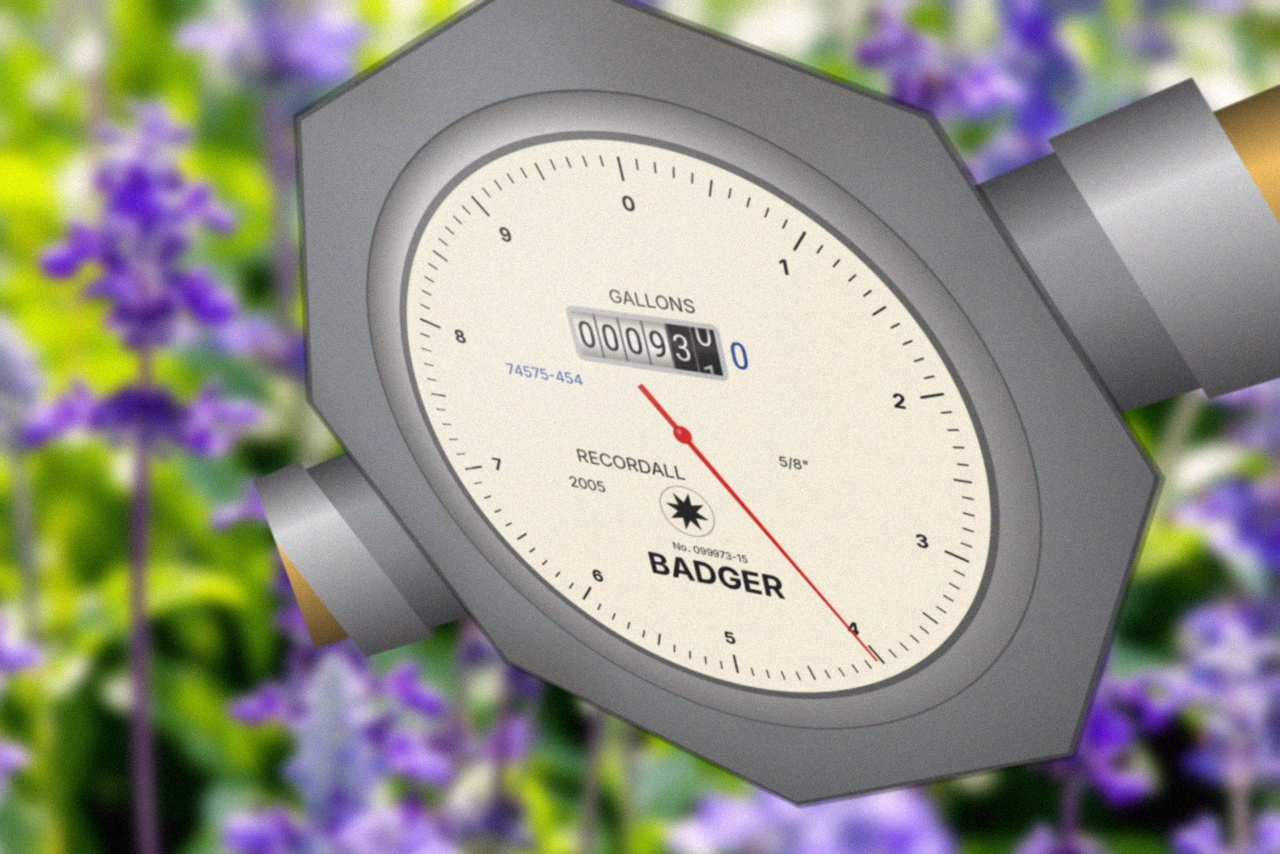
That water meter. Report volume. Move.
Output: 9304.0 gal
